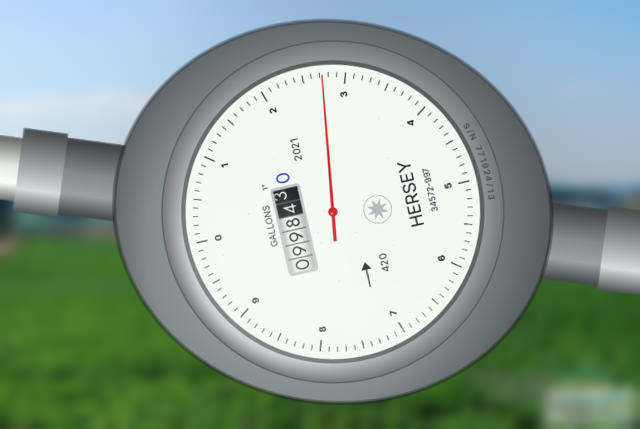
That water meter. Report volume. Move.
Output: 998432.7 gal
